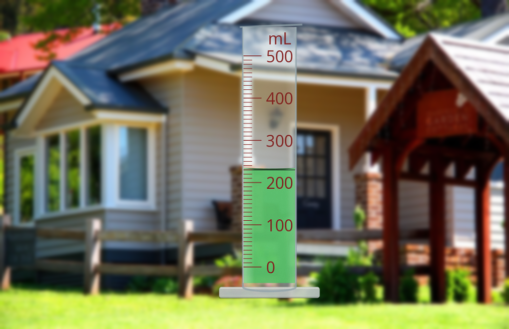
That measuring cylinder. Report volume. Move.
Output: 230 mL
